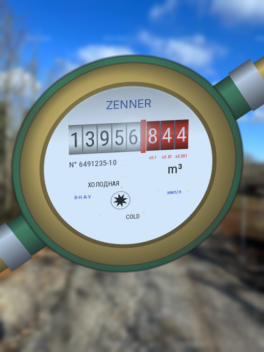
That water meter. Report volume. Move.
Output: 13956.844 m³
